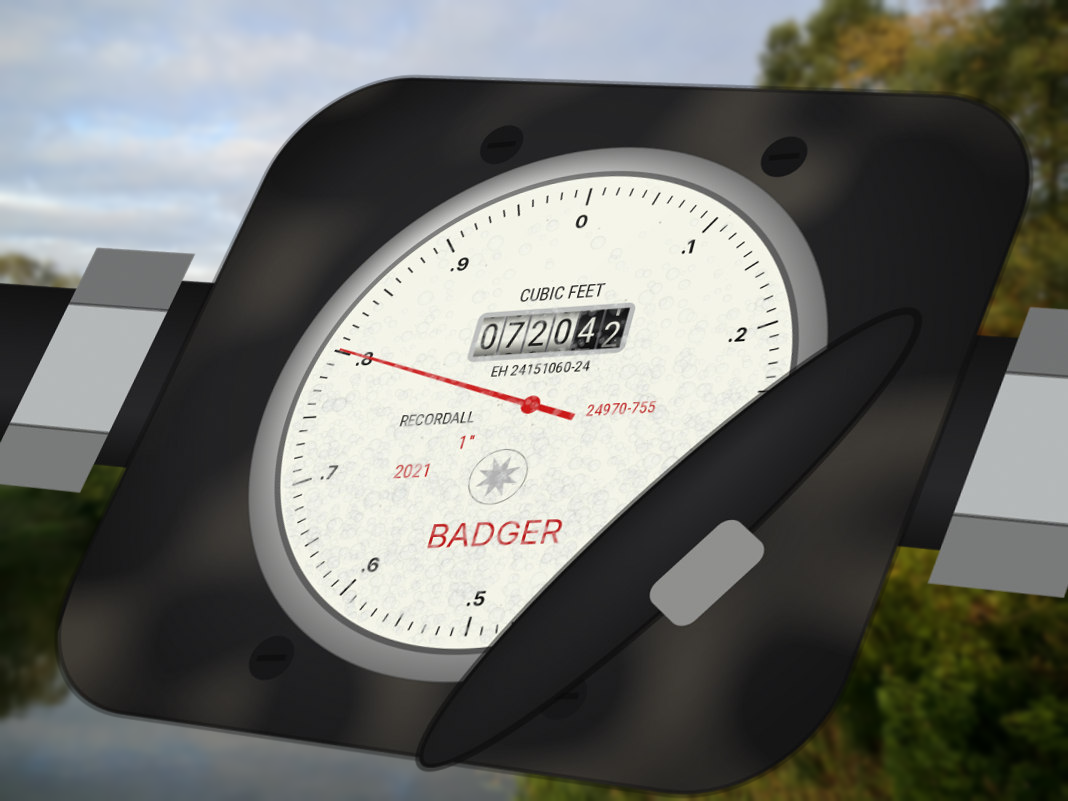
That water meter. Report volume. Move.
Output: 72041.80 ft³
